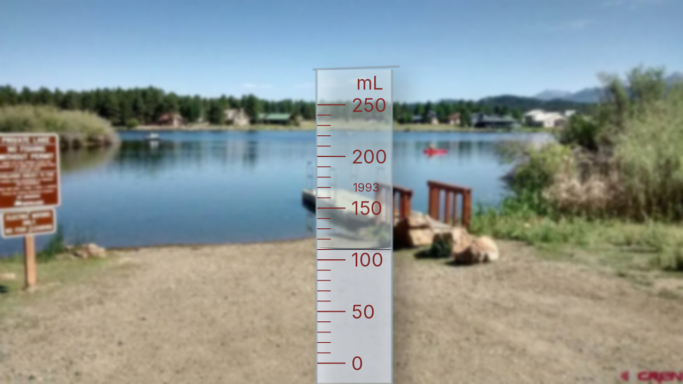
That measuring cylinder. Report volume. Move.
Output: 110 mL
